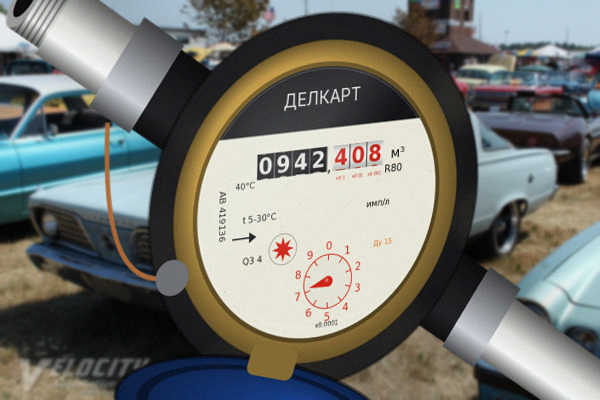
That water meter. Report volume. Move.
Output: 942.4087 m³
